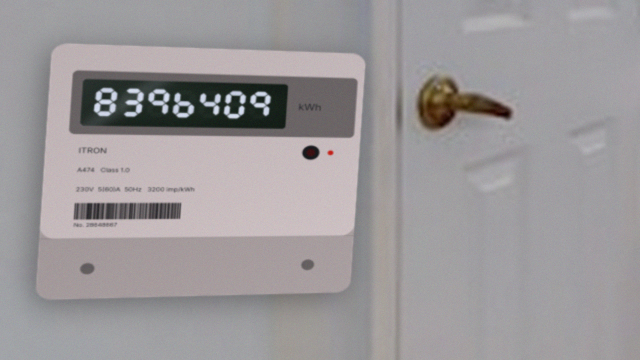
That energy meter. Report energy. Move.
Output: 8396409 kWh
